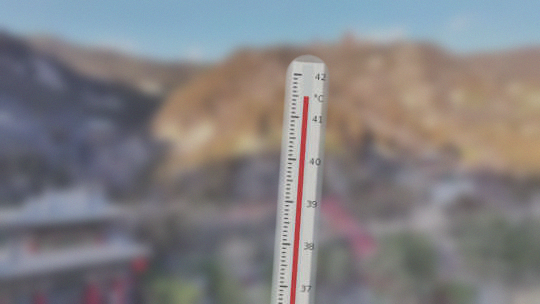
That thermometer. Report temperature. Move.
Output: 41.5 °C
